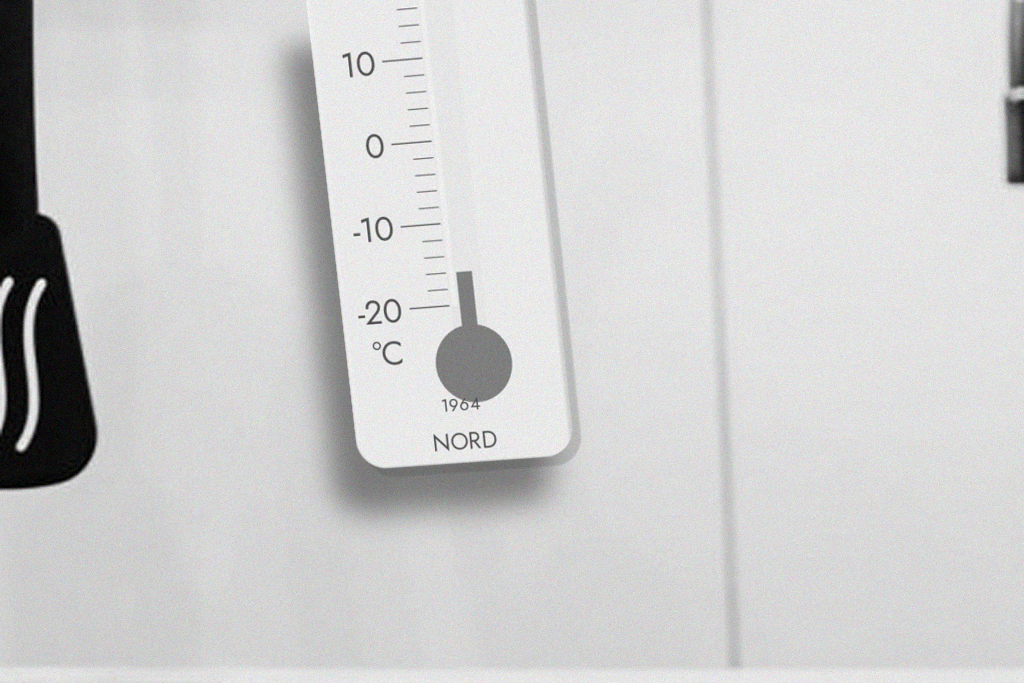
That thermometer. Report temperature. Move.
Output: -16 °C
